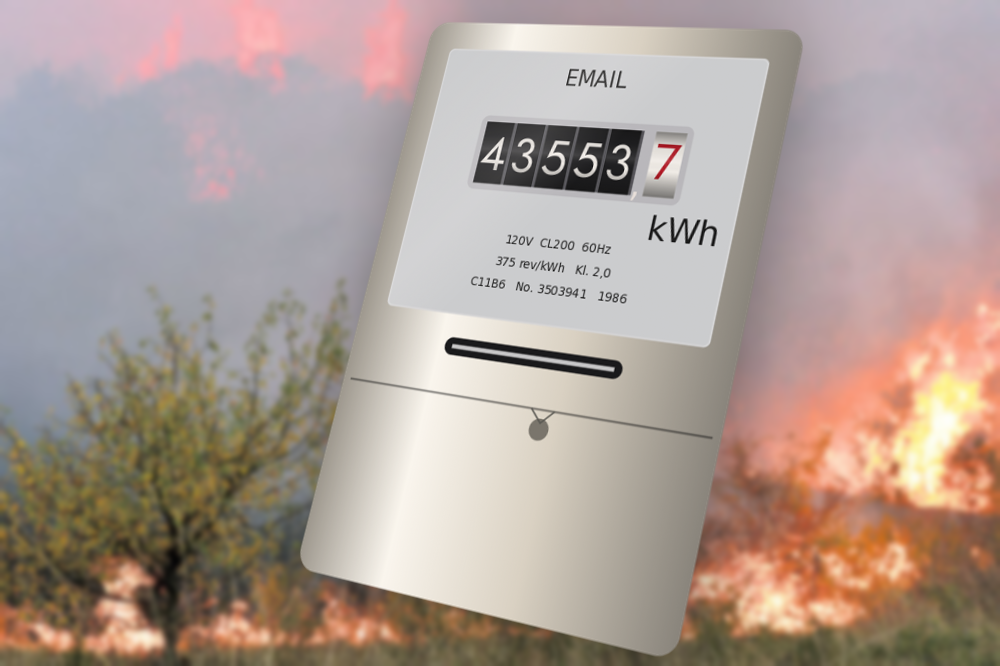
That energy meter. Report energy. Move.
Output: 43553.7 kWh
